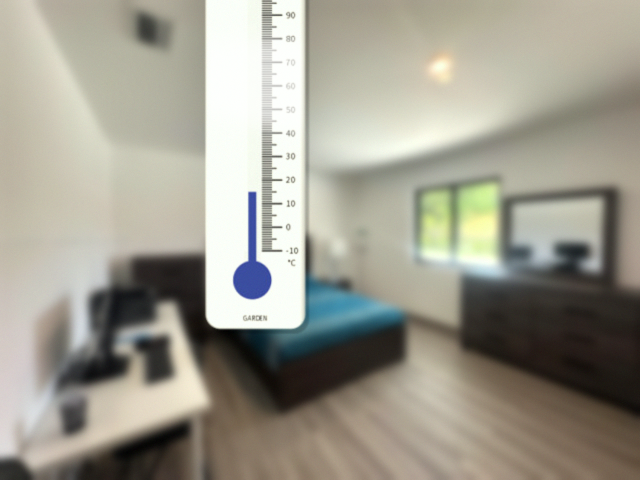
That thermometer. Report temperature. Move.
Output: 15 °C
